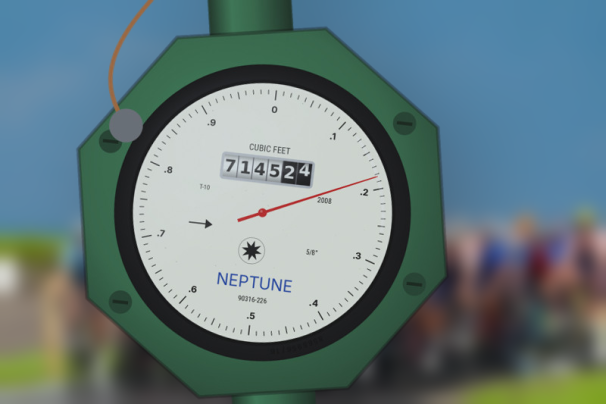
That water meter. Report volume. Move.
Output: 714524.18 ft³
